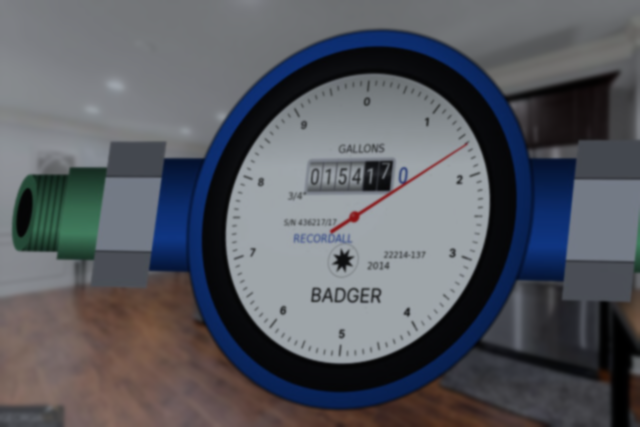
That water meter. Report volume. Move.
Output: 154171.6 gal
